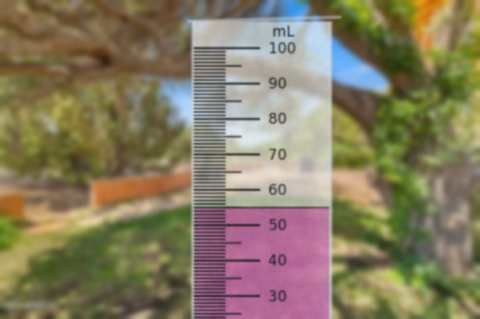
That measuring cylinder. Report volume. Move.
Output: 55 mL
